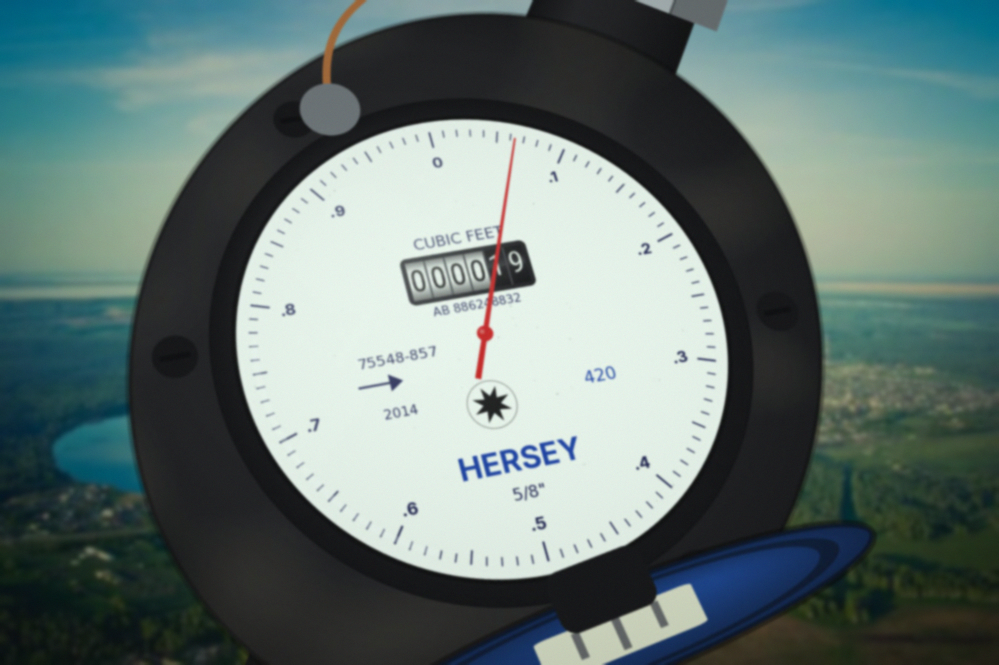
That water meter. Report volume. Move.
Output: 19.06 ft³
